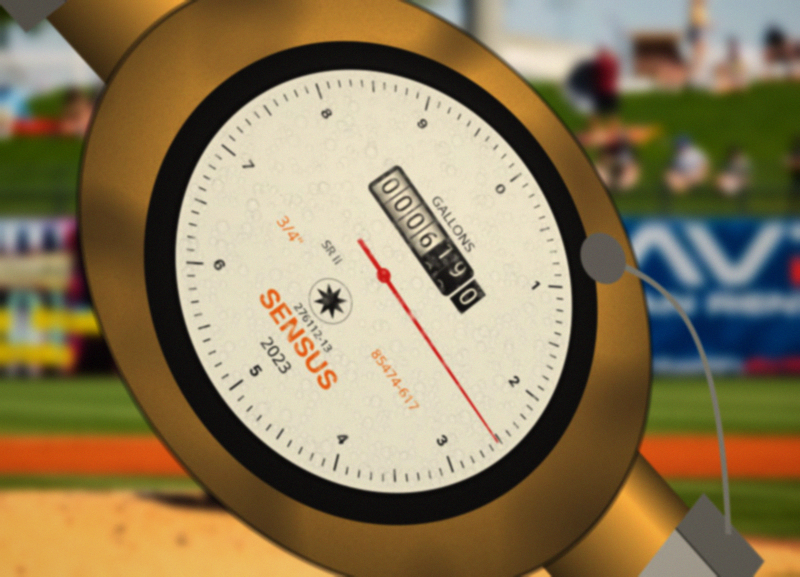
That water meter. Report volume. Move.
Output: 6192.5 gal
